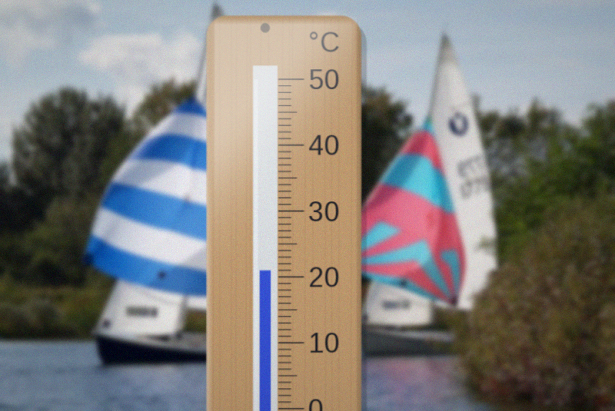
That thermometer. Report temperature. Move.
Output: 21 °C
